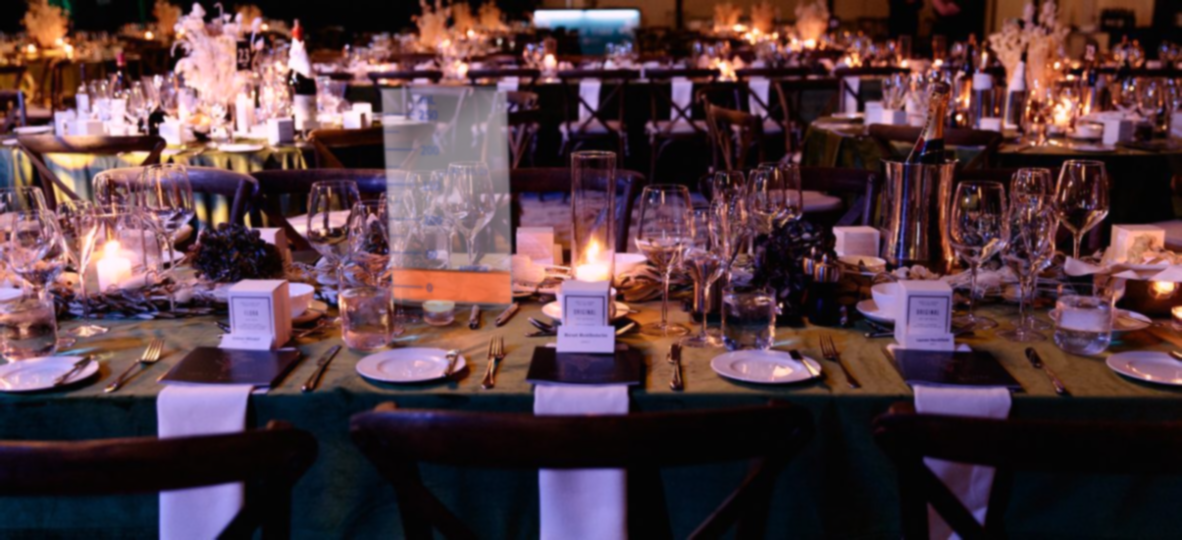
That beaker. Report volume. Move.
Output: 25 mL
